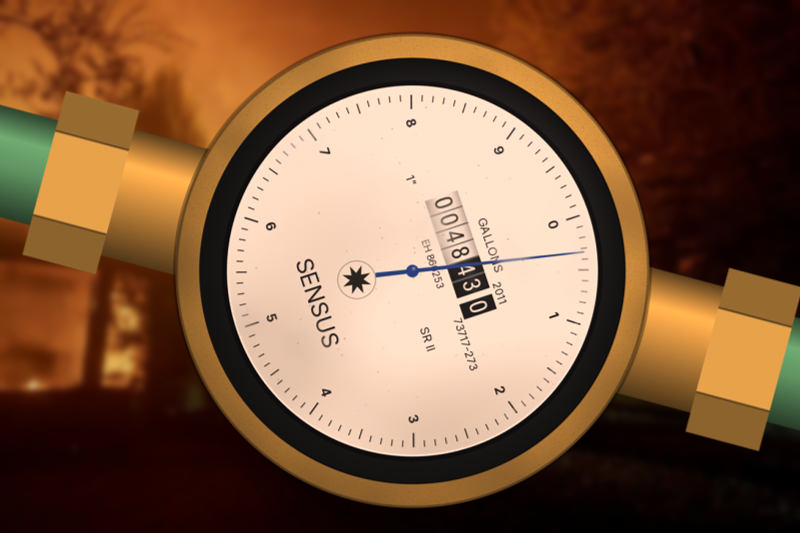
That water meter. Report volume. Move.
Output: 48430.3 gal
